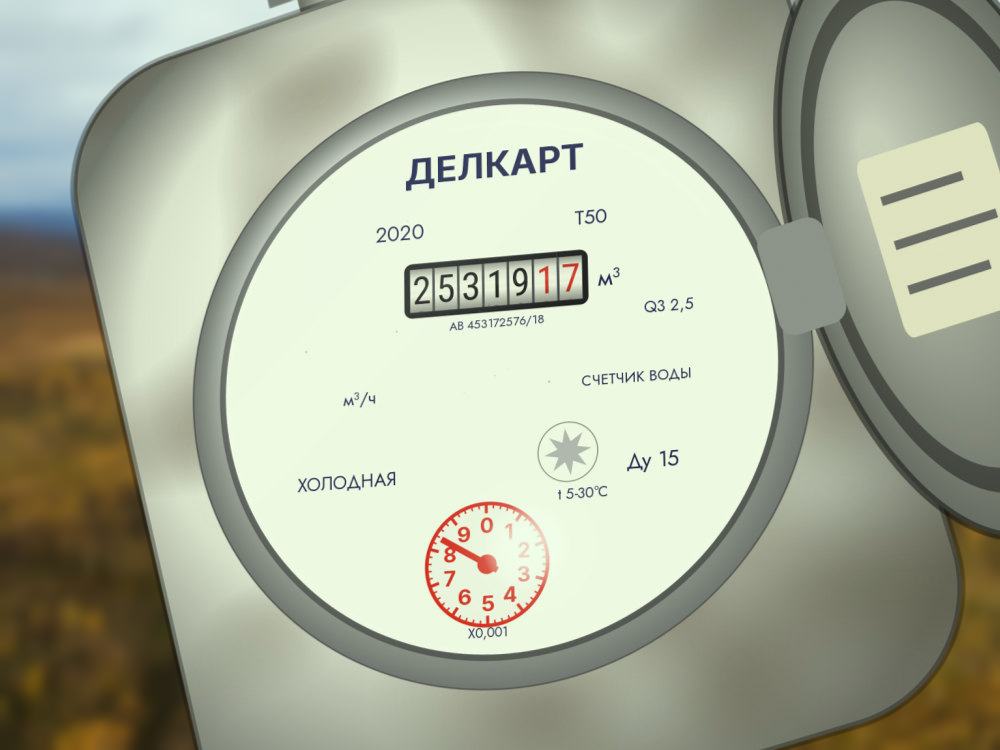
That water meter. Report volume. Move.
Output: 25319.178 m³
